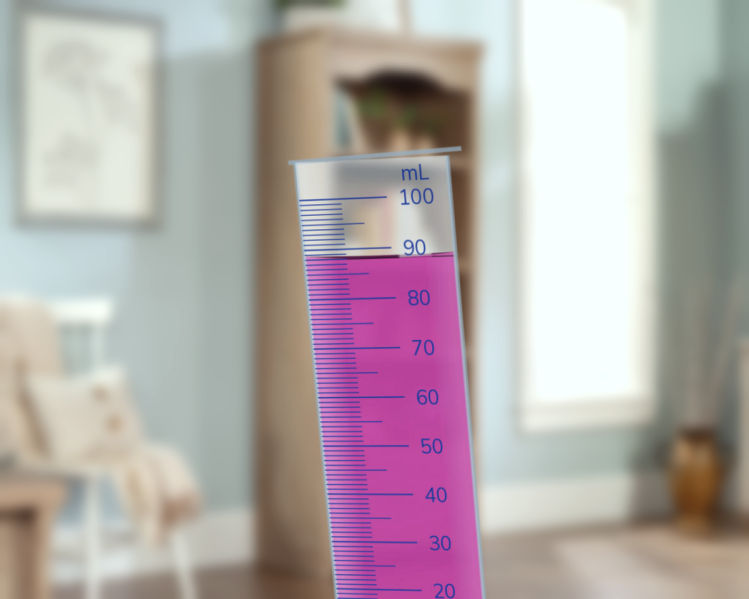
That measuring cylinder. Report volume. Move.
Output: 88 mL
